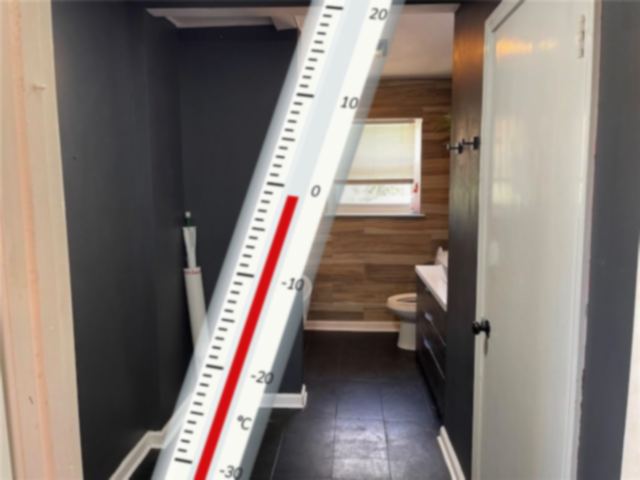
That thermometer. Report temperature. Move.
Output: -1 °C
